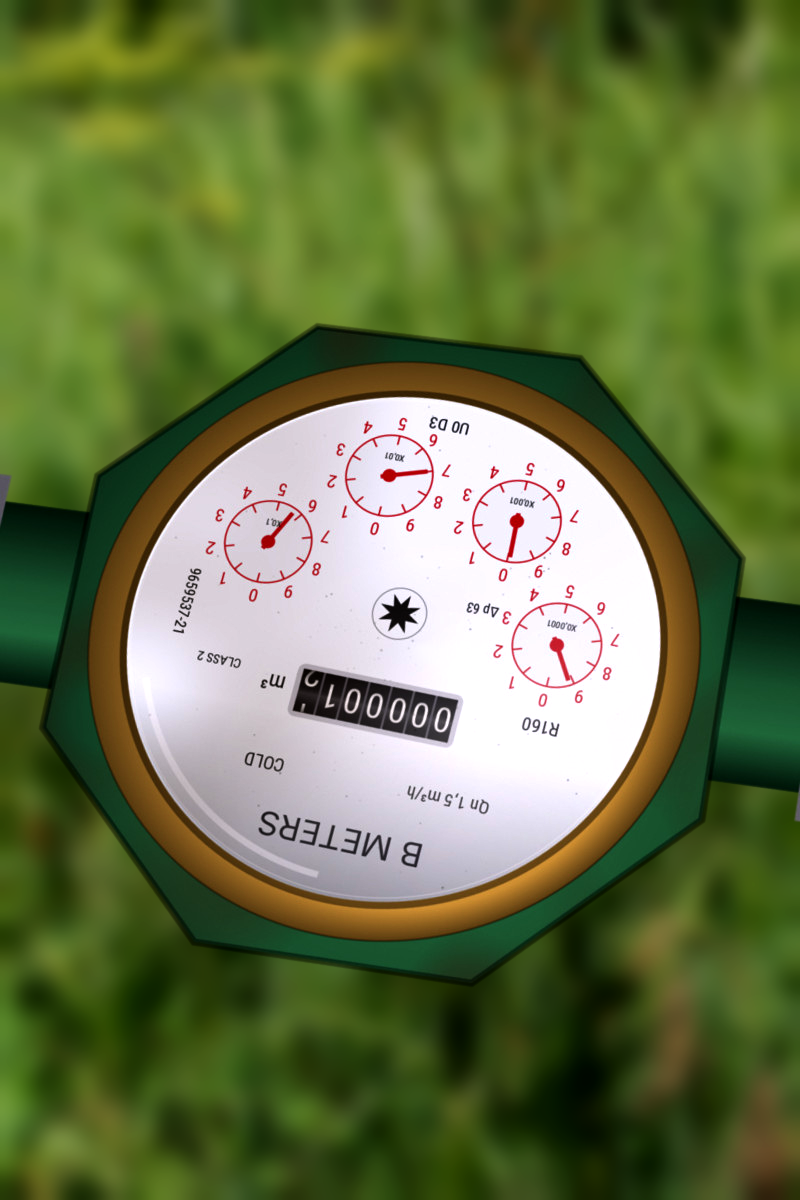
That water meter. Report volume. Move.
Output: 11.5699 m³
